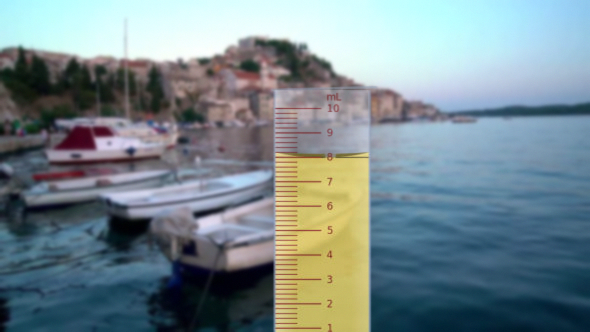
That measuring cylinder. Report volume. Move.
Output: 8 mL
